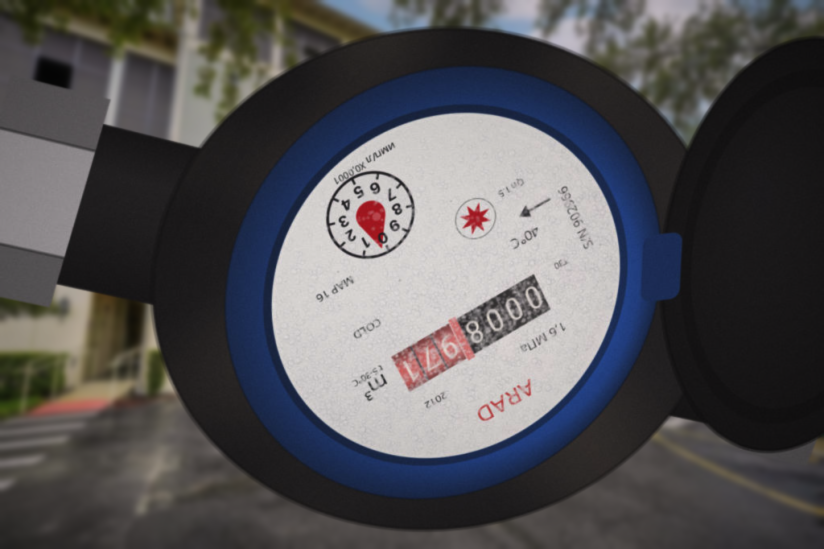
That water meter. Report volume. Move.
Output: 8.9710 m³
